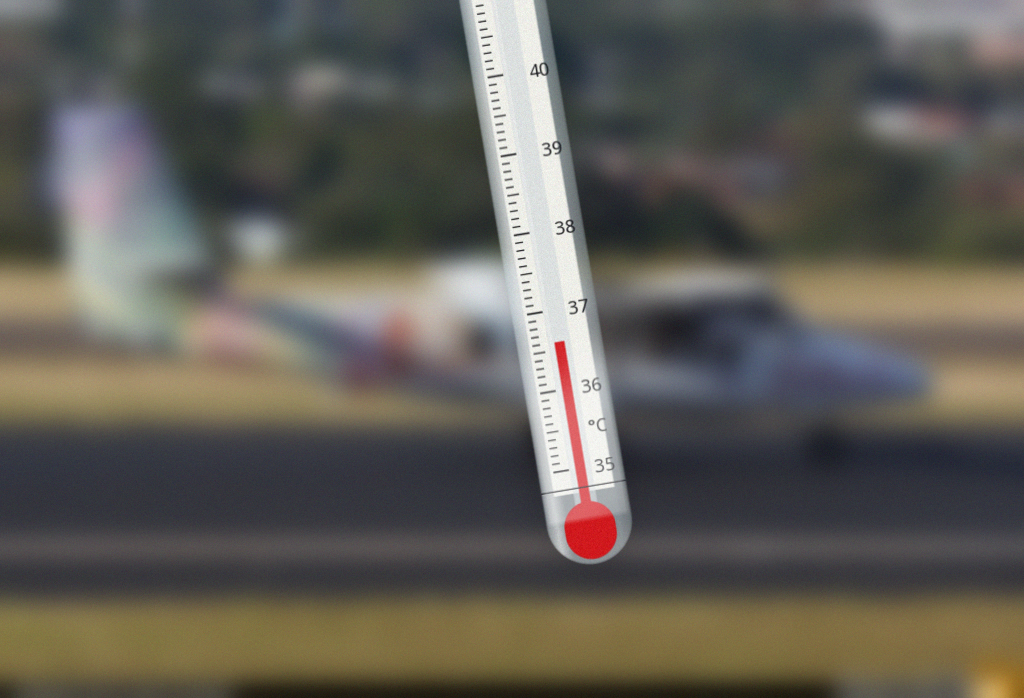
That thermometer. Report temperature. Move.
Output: 36.6 °C
